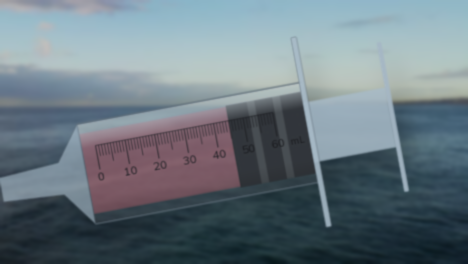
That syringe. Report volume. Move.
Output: 45 mL
